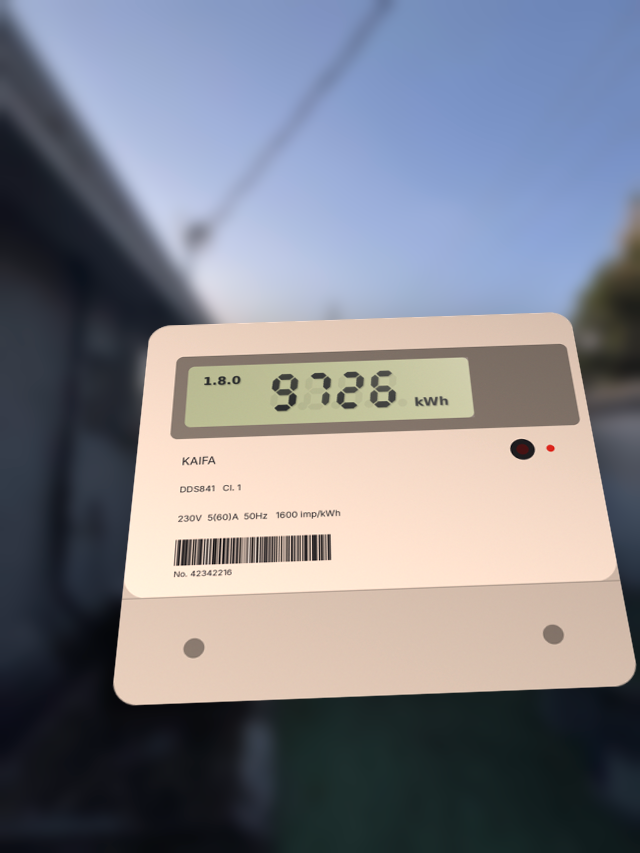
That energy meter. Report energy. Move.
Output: 9726 kWh
